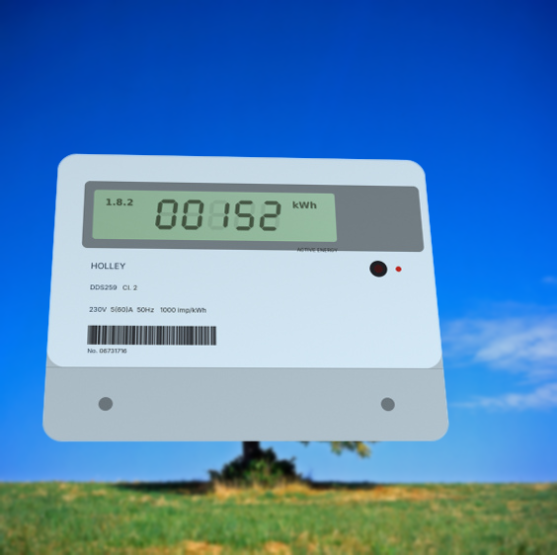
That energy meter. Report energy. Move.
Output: 152 kWh
